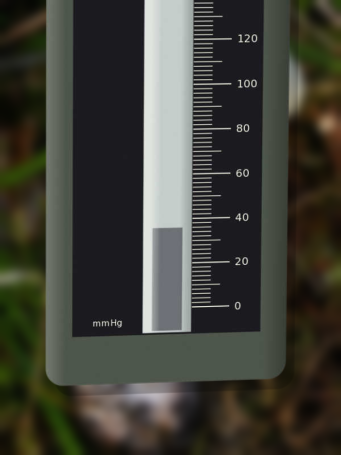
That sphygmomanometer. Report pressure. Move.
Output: 36 mmHg
